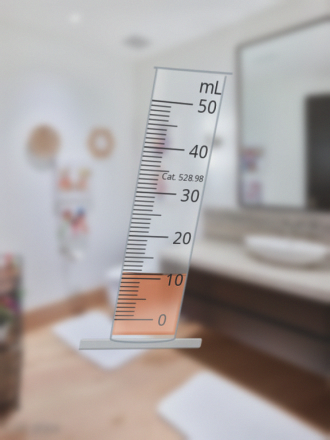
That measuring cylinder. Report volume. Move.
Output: 11 mL
